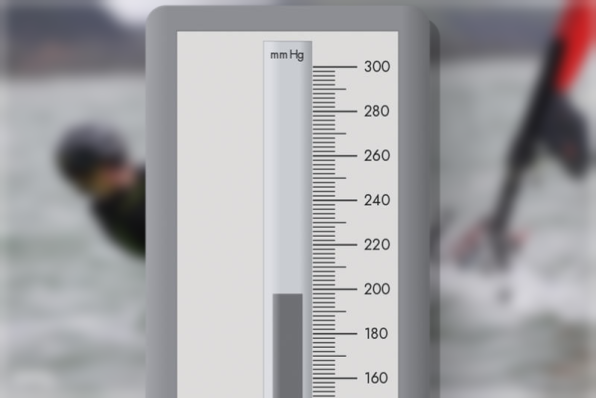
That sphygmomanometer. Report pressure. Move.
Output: 198 mmHg
